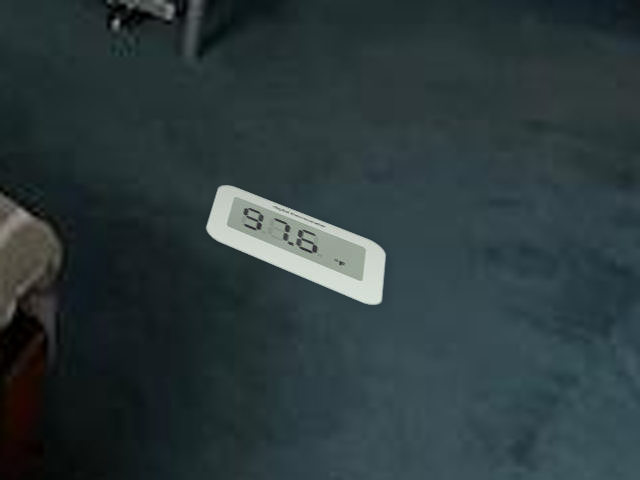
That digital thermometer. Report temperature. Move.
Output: 97.6 °F
